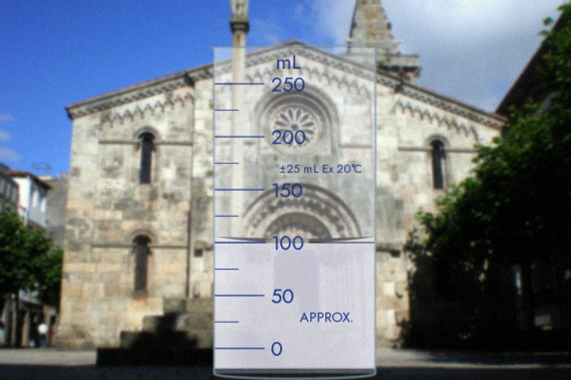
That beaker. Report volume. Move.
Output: 100 mL
